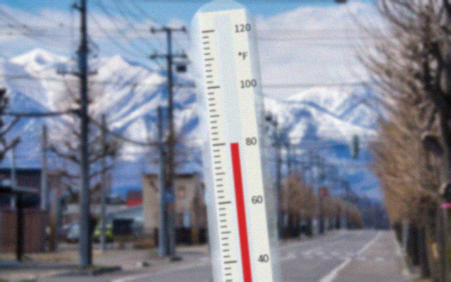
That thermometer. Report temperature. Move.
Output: 80 °F
